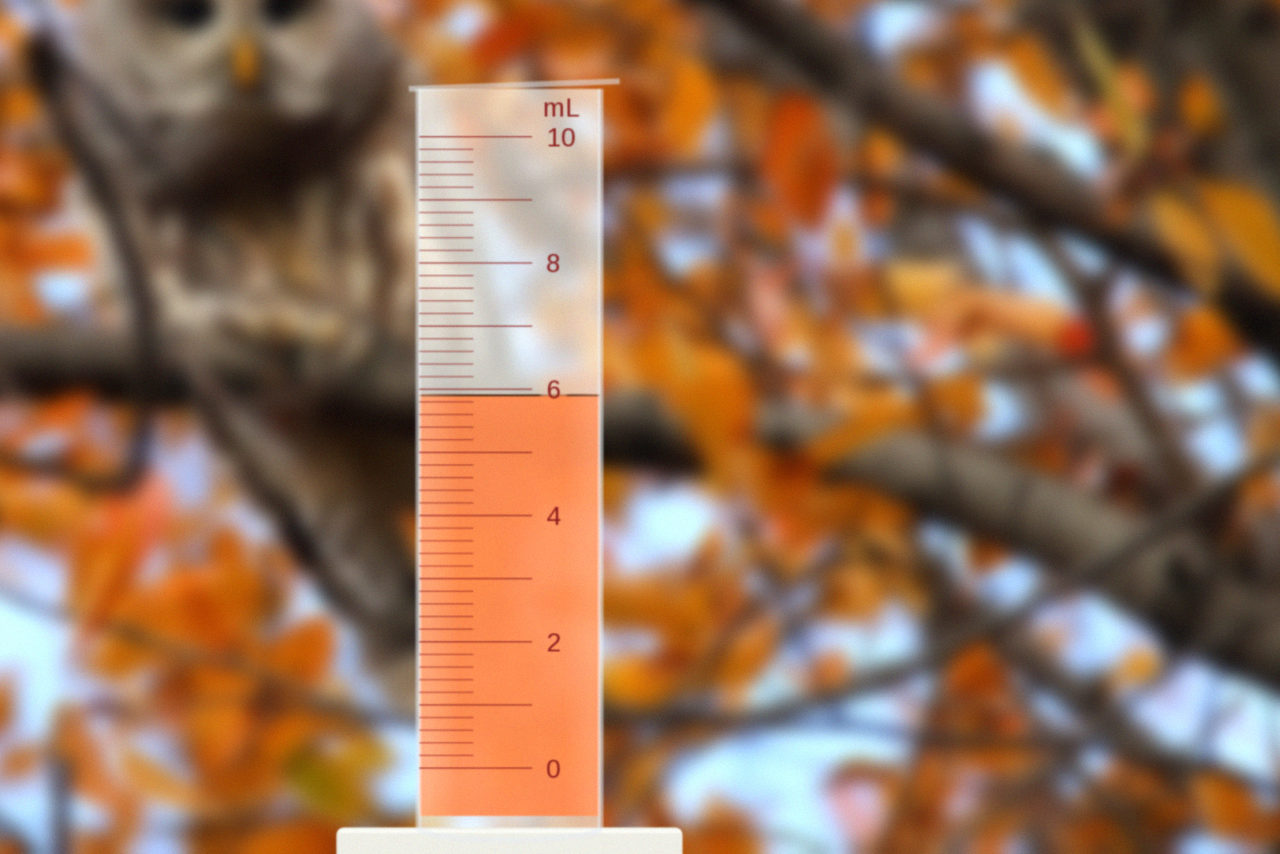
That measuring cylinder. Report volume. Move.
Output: 5.9 mL
